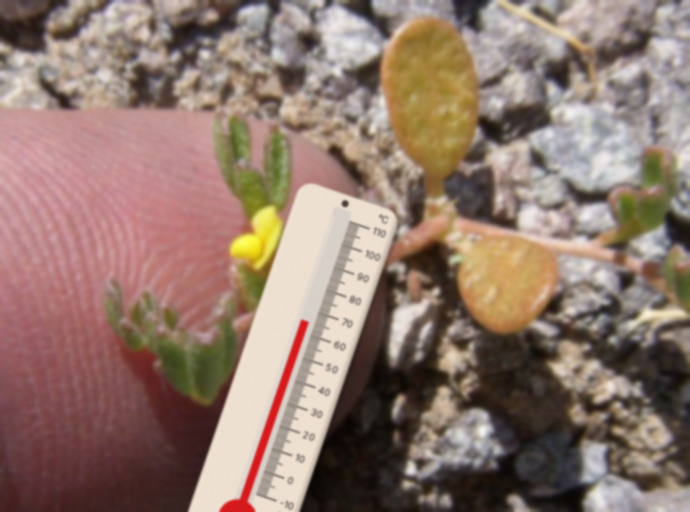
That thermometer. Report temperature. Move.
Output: 65 °C
